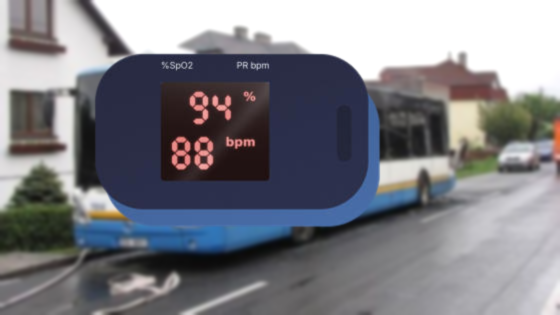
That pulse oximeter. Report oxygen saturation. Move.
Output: 94 %
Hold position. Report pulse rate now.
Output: 88 bpm
